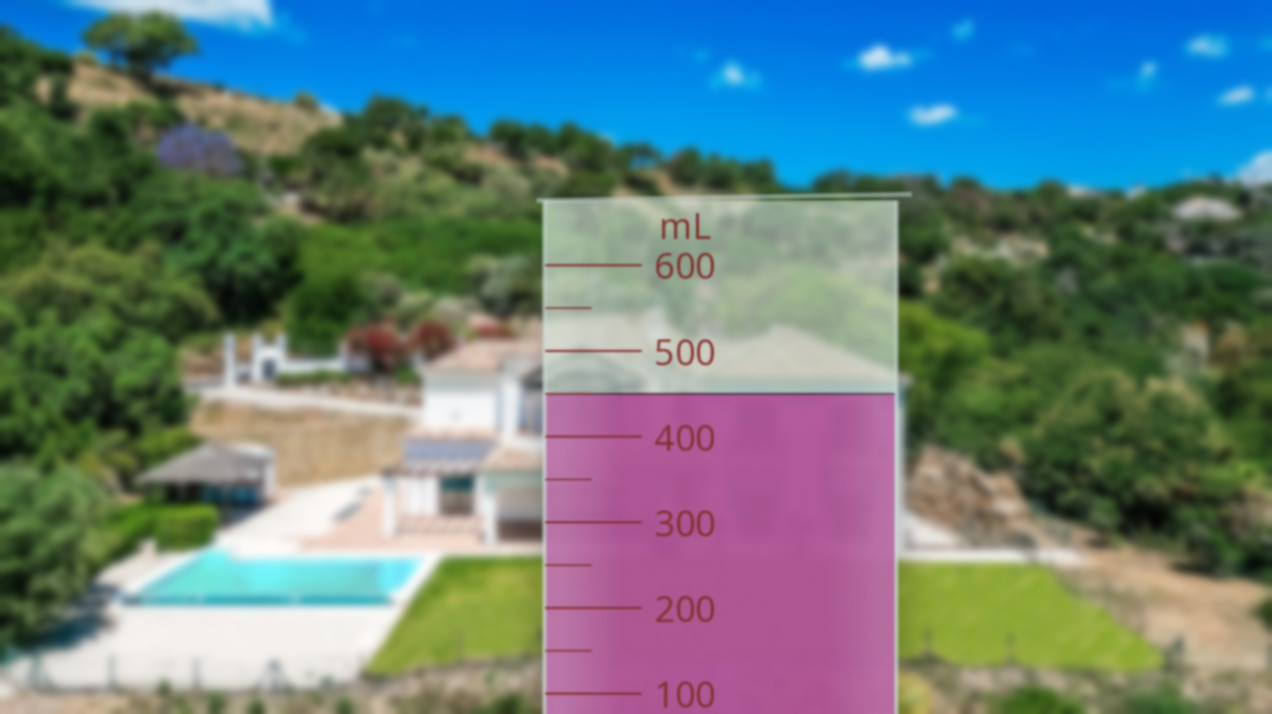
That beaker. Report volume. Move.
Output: 450 mL
